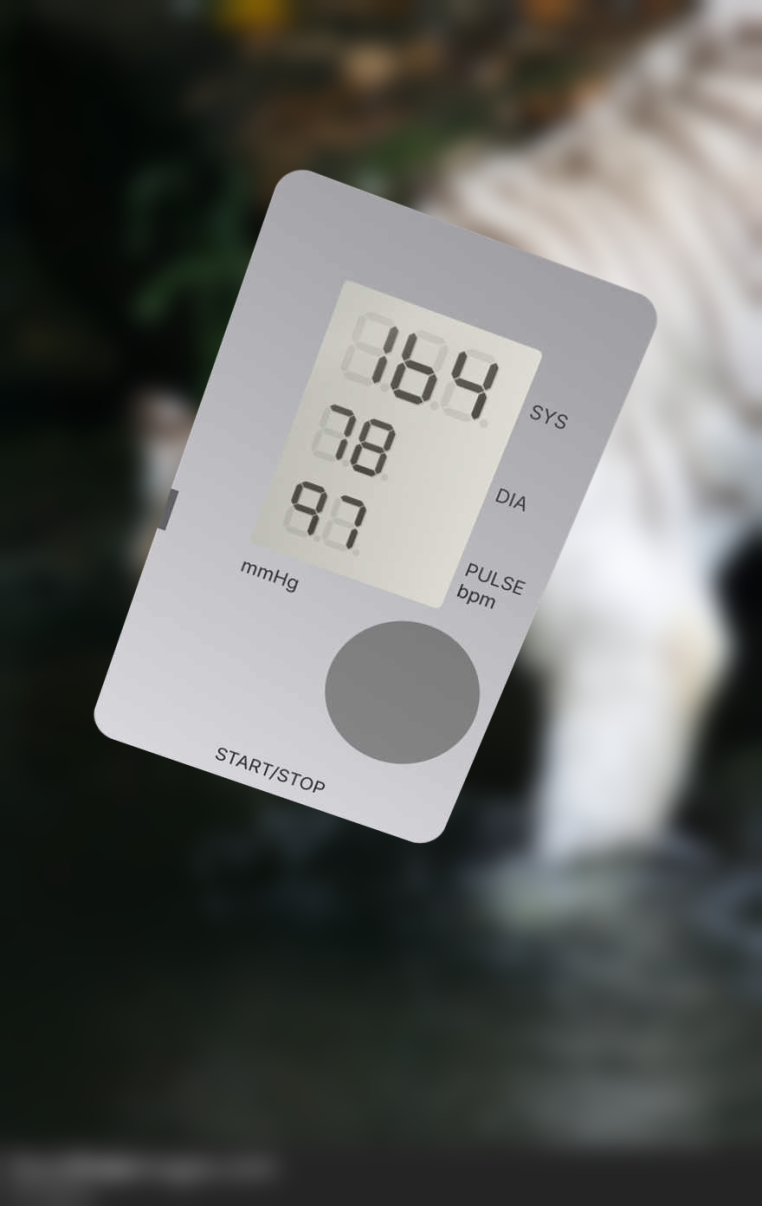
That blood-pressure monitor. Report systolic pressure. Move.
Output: 164 mmHg
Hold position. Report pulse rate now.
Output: 97 bpm
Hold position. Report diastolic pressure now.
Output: 78 mmHg
